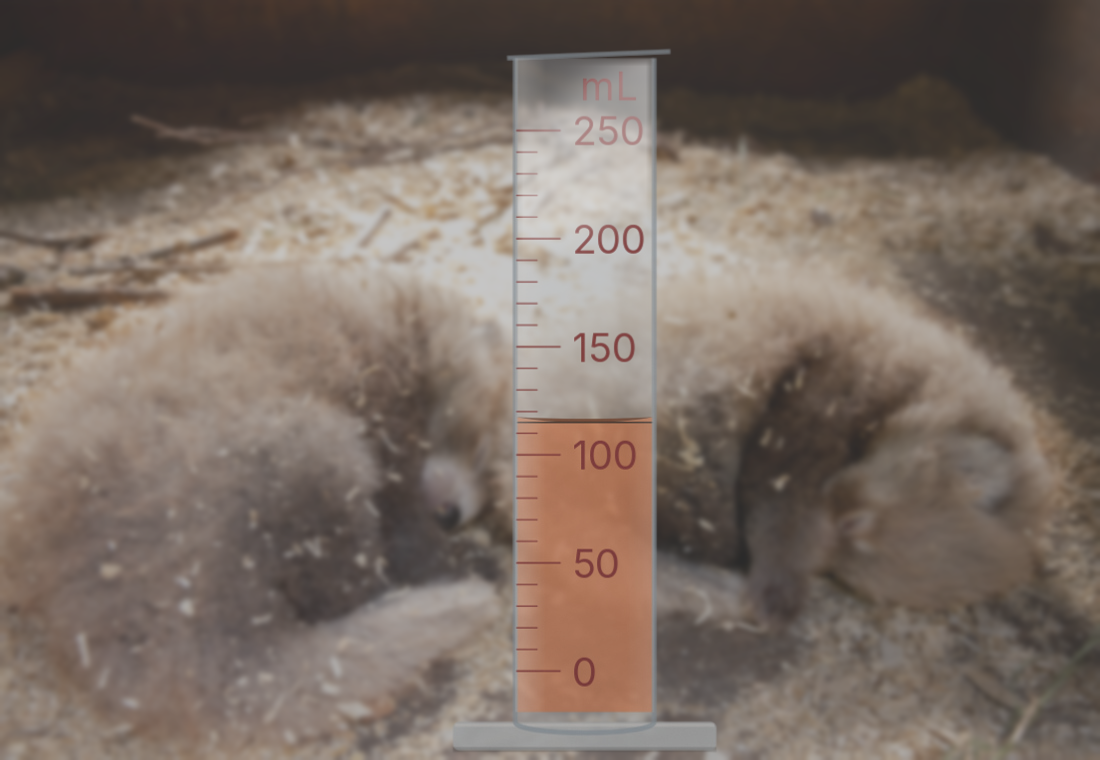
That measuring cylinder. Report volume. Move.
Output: 115 mL
